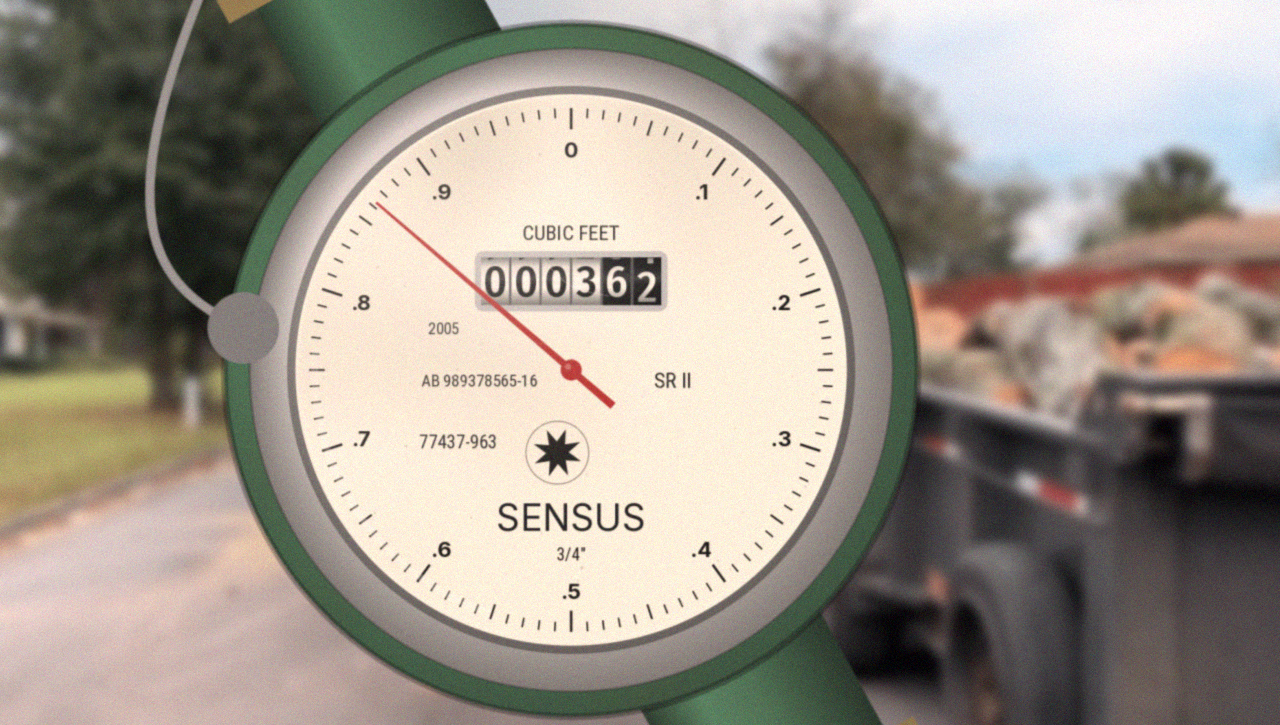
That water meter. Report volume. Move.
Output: 361.86 ft³
